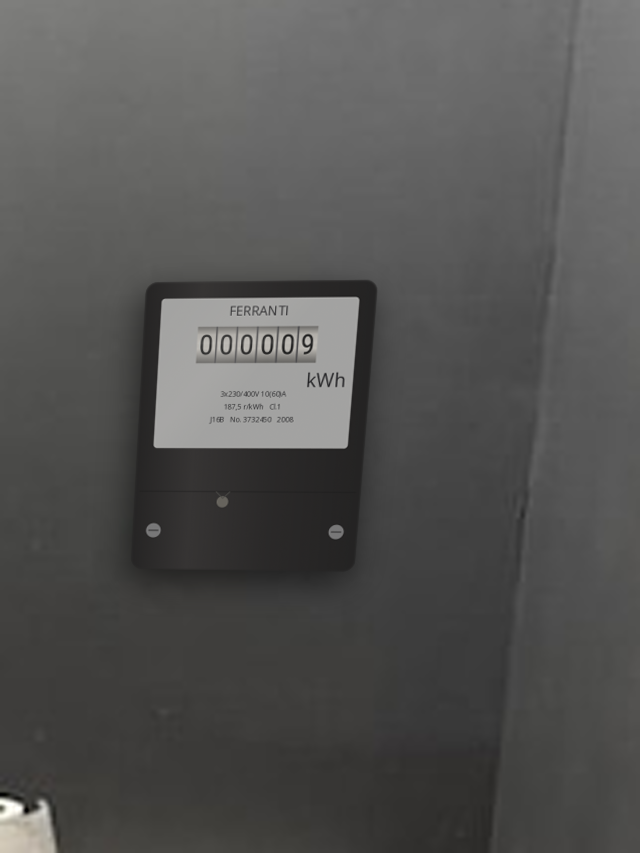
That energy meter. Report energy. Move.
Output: 9 kWh
